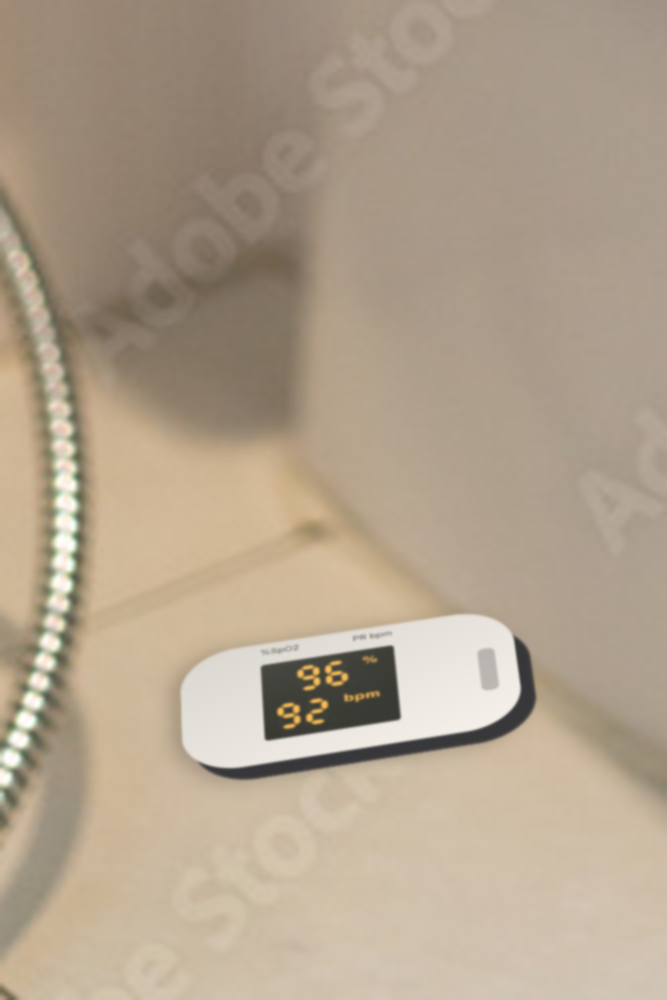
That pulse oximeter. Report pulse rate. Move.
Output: 92 bpm
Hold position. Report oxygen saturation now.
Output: 96 %
